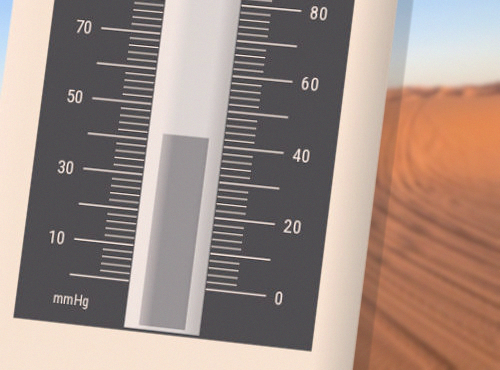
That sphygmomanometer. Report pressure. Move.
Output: 42 mmHg
